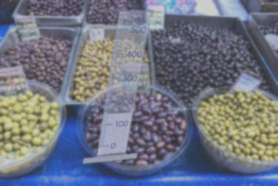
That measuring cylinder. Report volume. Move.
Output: 150 mL
